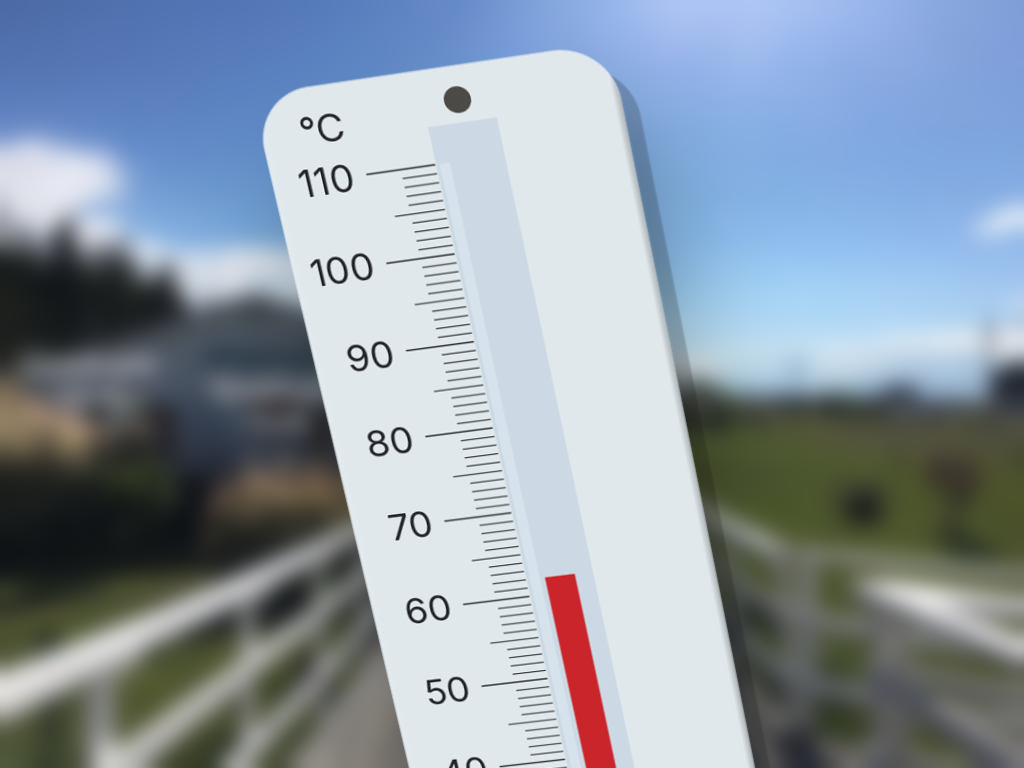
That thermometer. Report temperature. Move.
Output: 62 °C
